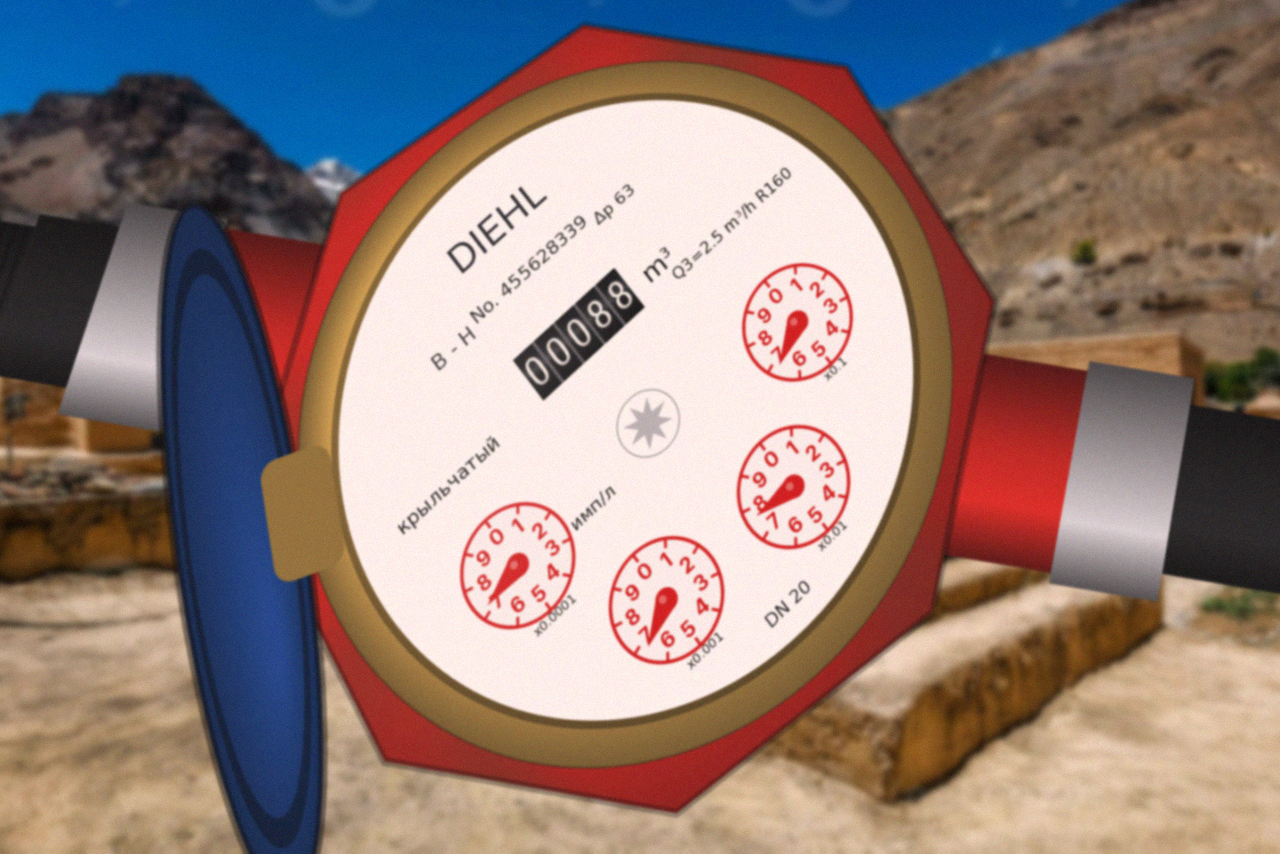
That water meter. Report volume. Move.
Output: 88.6767 m³
